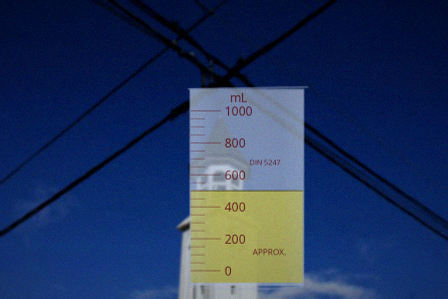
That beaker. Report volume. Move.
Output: 500 mL
